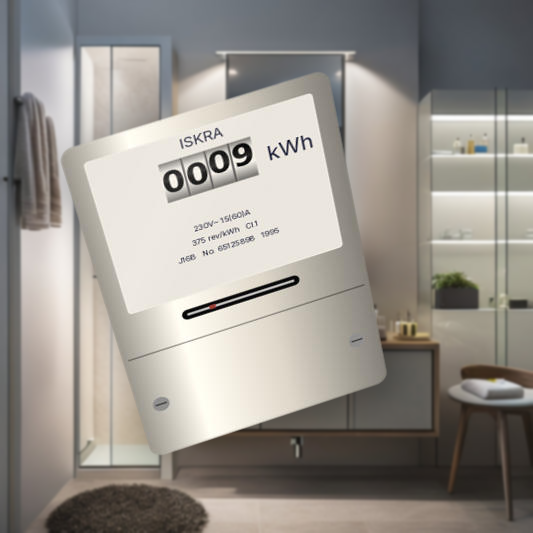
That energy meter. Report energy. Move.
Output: 9 kWh
